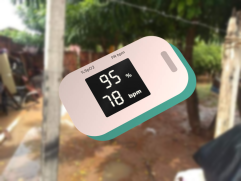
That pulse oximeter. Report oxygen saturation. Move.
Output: 95 %
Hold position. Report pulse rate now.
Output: 78 bpm
